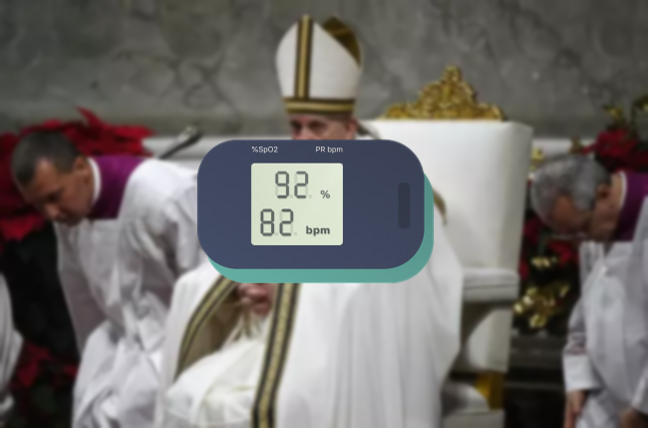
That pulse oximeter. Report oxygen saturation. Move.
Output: 92 %
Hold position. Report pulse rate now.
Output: 82 bpm
